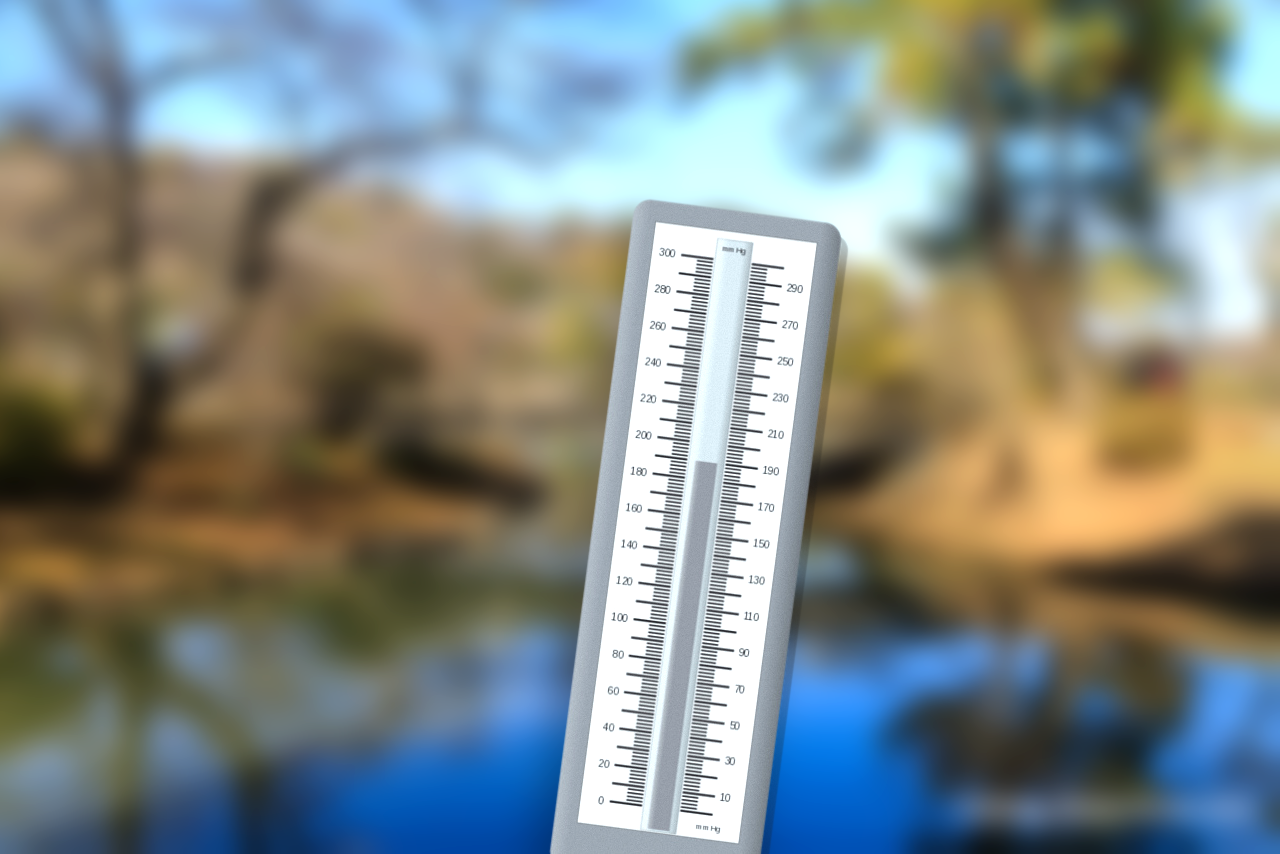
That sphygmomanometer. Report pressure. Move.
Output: 190 mmHg
